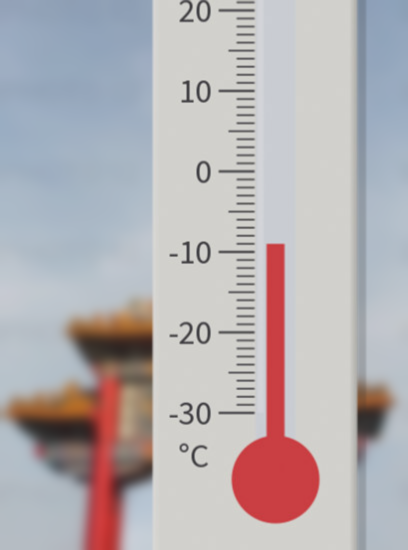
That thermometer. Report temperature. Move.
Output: -9 °C
